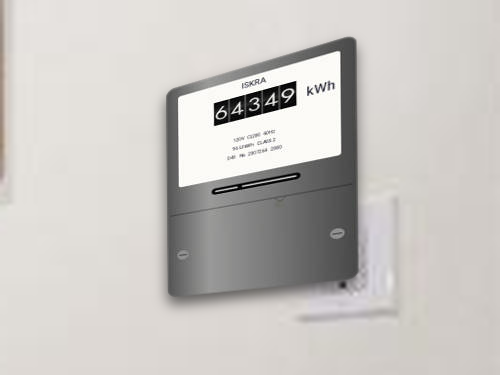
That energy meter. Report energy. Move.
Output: 64349 kWh
